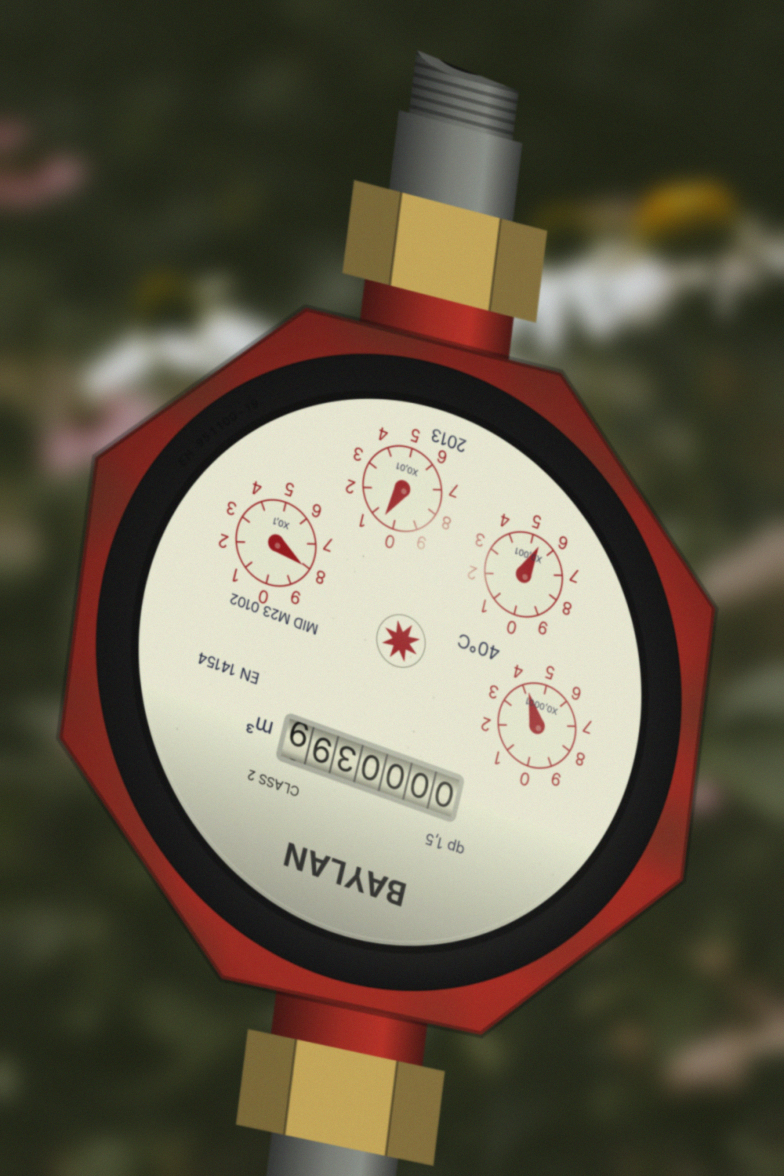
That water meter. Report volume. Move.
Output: 398.8054 m³
